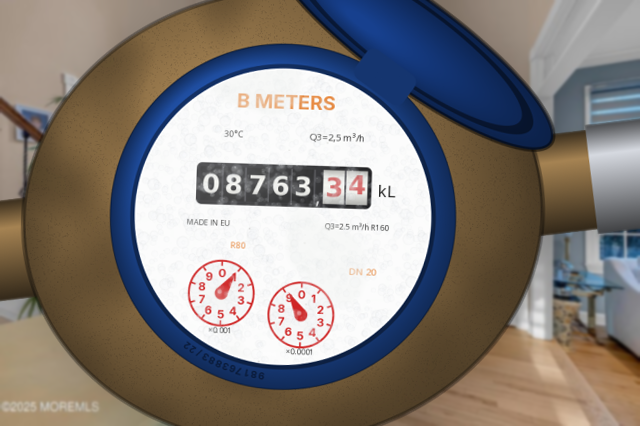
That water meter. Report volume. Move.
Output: 8763.3409 kL
